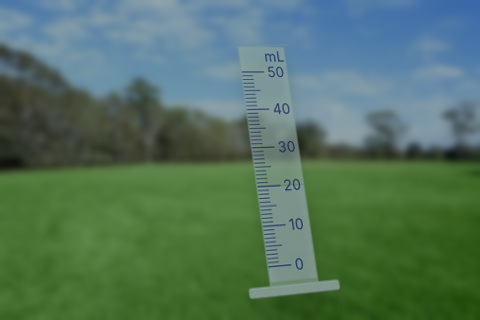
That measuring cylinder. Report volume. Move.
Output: 20 mL
